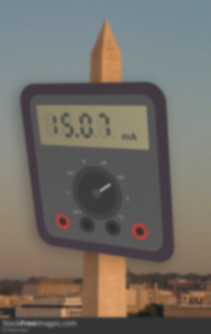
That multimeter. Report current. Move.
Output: 15.07 mA
